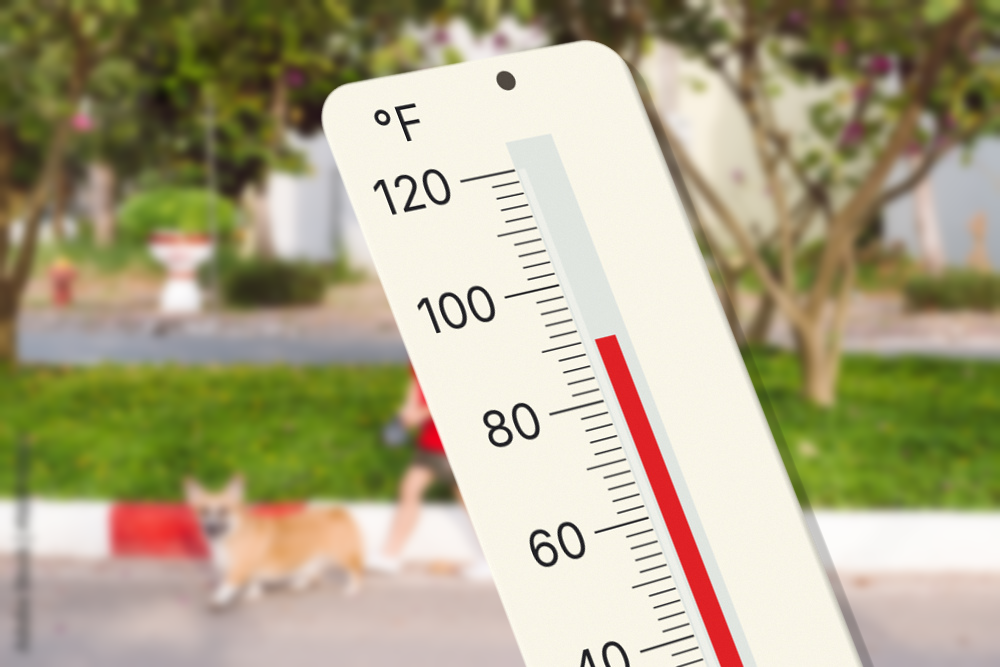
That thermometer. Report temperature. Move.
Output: 90 °F
